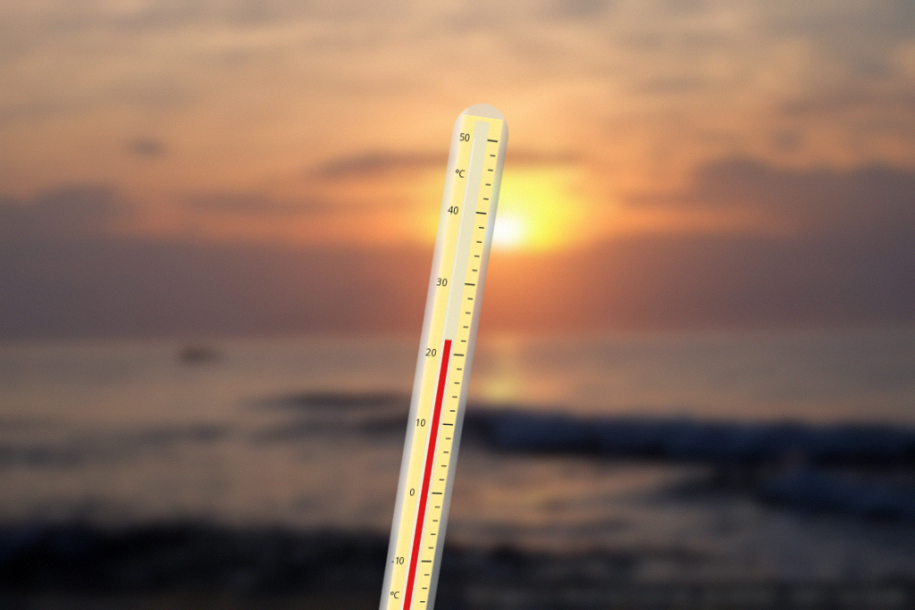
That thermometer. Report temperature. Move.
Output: 22 °C
